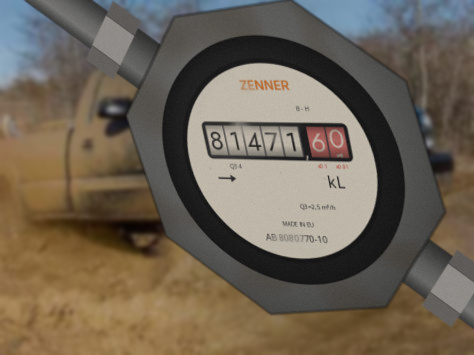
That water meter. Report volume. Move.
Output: 81471.60 kL
